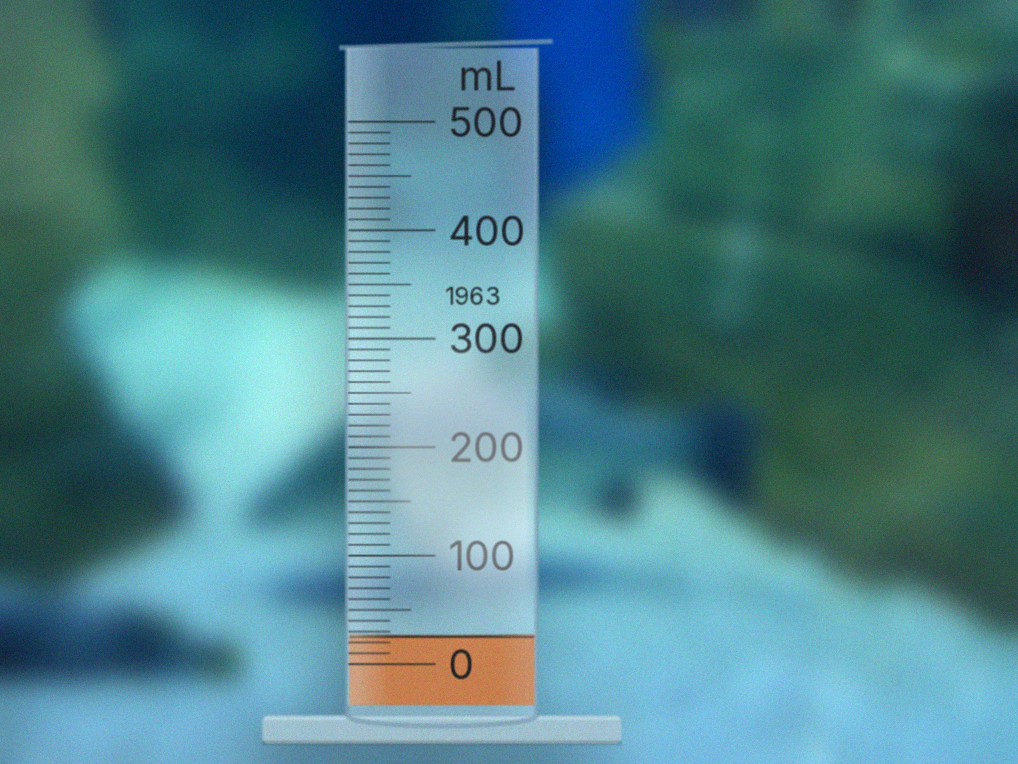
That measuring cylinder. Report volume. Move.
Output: 25 mL
